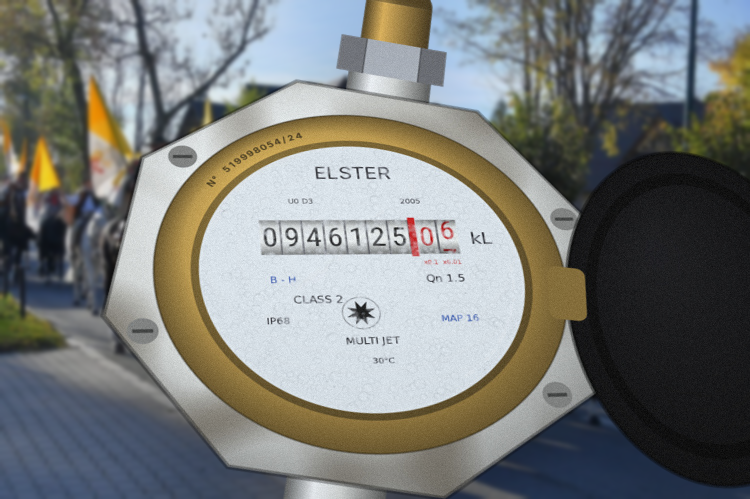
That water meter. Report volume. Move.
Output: 946125.06 kL
